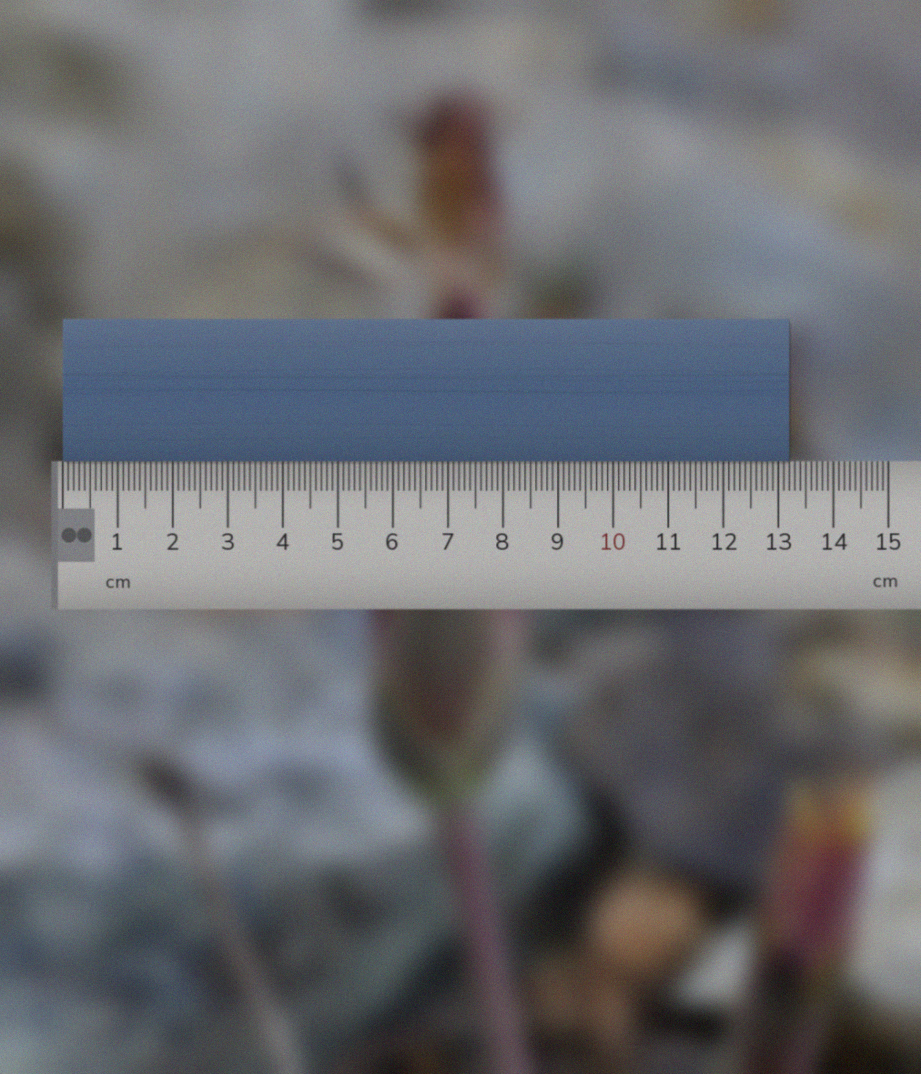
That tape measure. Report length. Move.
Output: 13.2 cm
